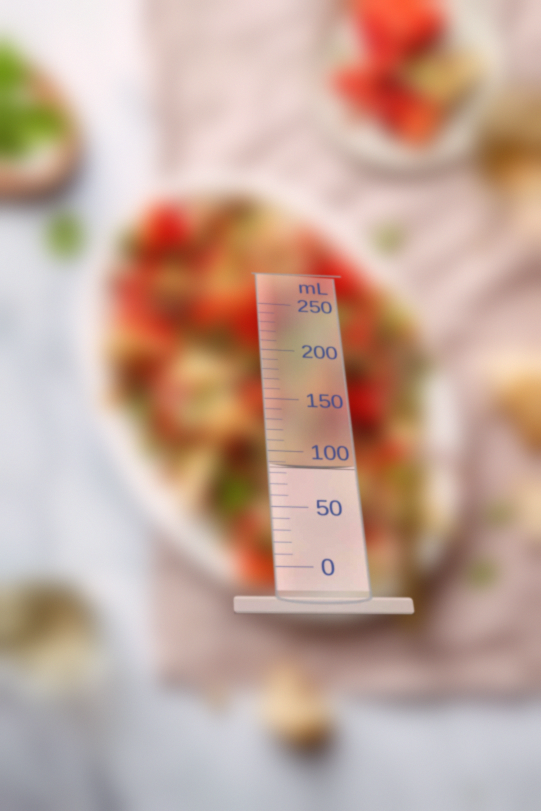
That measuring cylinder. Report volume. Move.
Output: 85 mL
